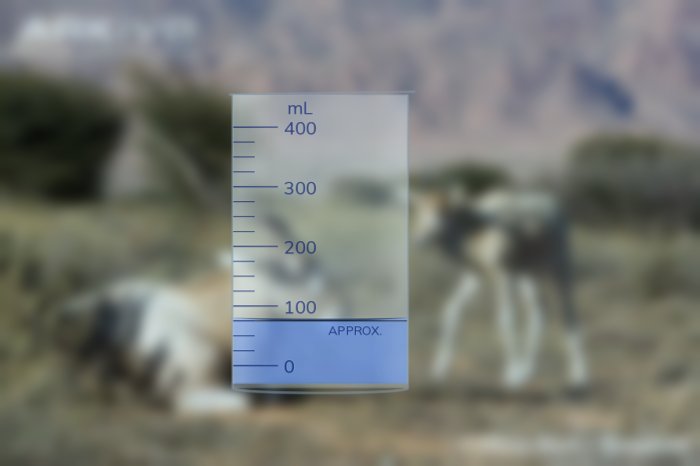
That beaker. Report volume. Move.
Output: 75 mL
